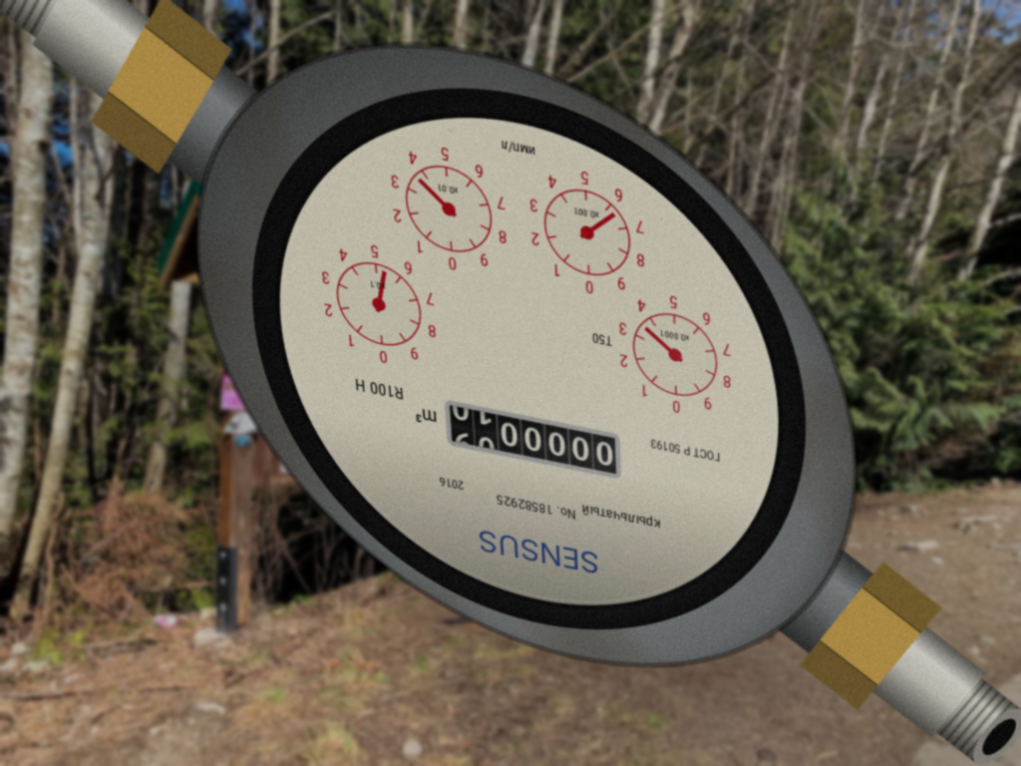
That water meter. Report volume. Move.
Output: 9.5363 m³
